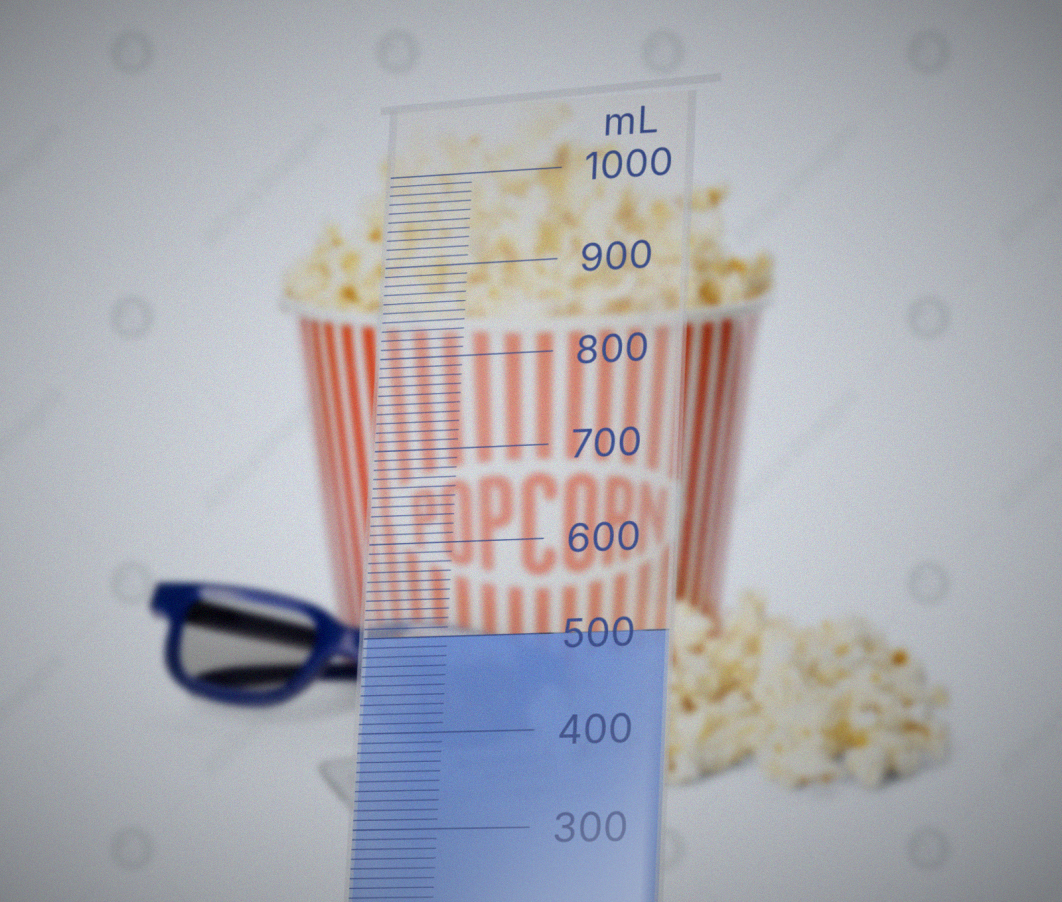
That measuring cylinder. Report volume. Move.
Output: 500 mL
